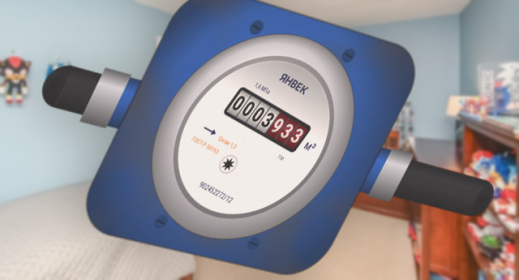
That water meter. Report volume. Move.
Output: 3.933 m³
